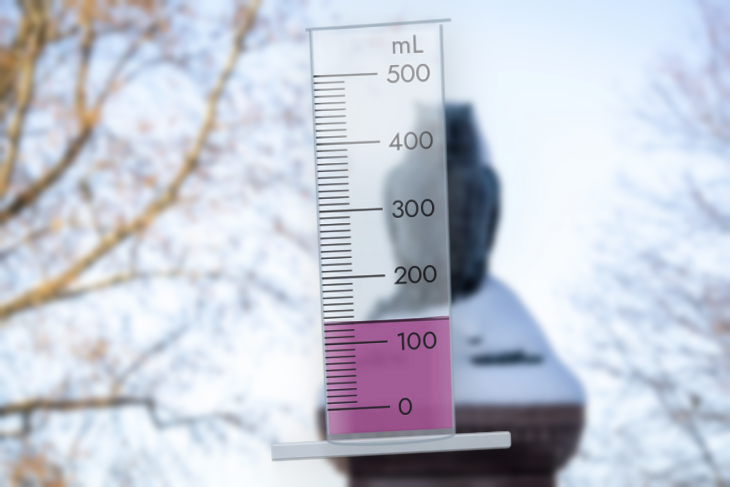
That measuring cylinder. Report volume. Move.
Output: 130 mL
